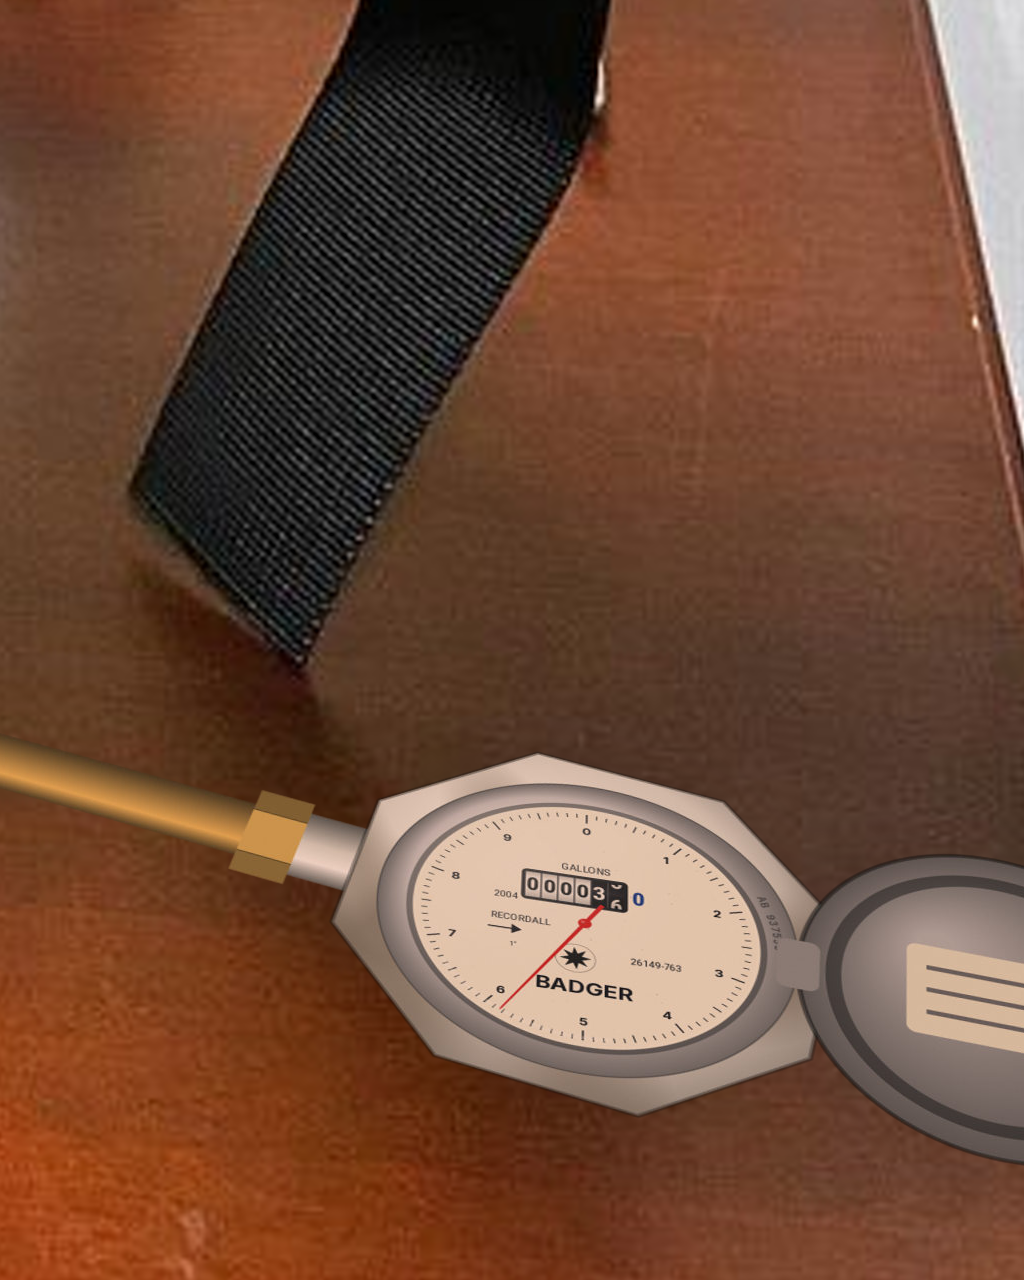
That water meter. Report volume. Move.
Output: 355.8 gal
